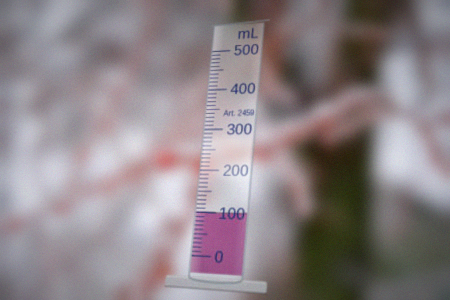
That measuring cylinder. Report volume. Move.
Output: 100 mL
